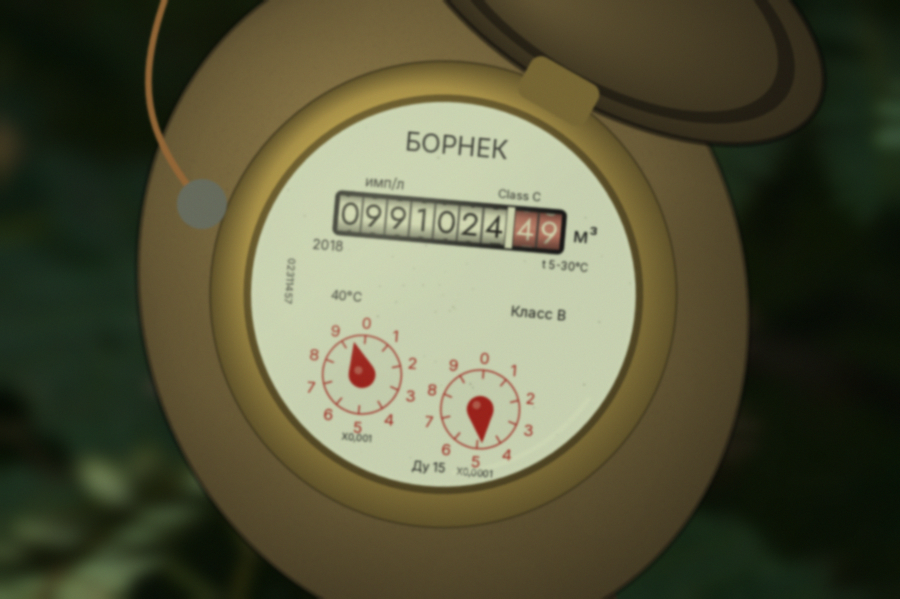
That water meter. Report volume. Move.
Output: 991024.4894 m³
